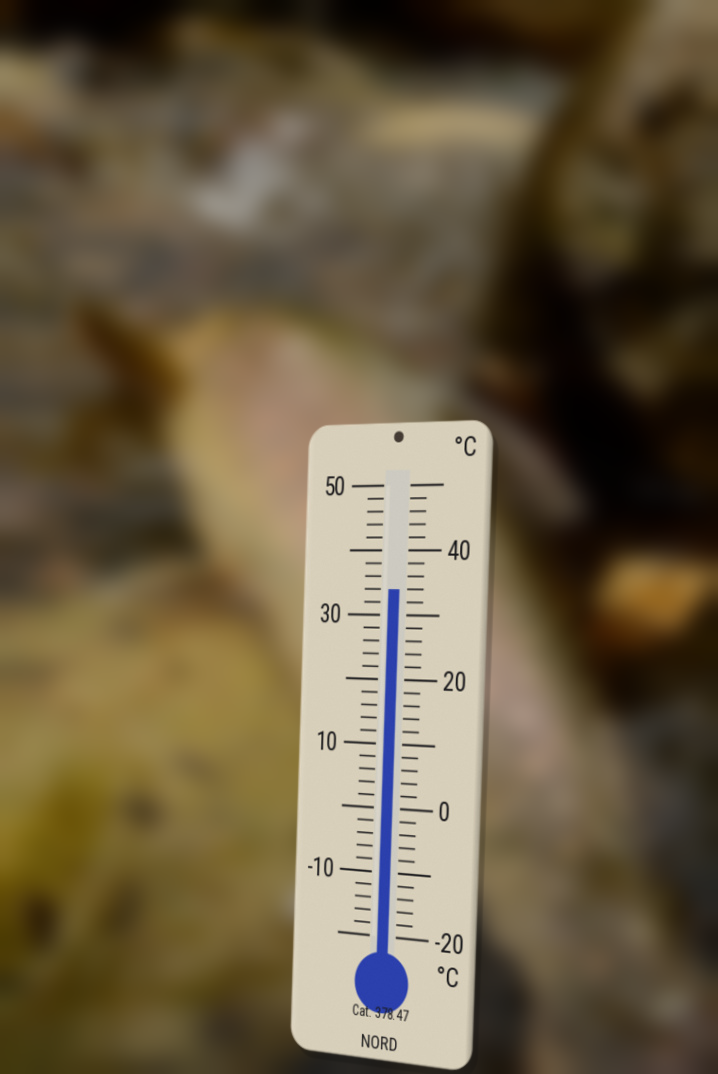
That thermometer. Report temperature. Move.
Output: 34 °C
